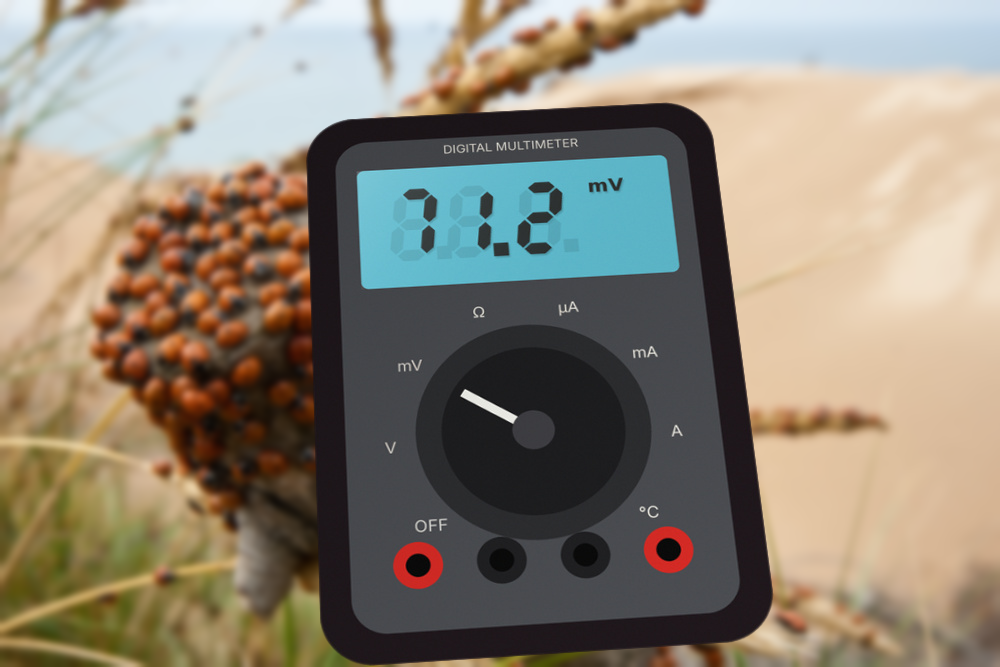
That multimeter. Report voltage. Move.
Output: 71.2 mV
